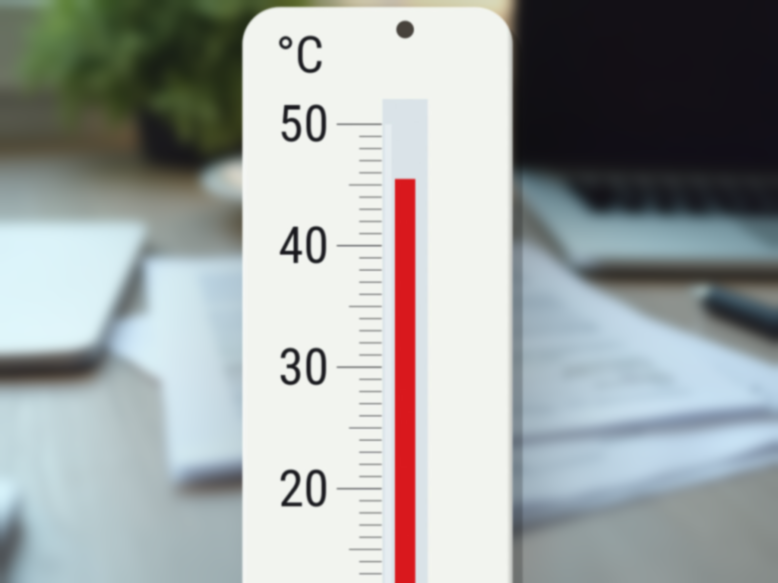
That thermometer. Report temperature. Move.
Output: 45.5 °C
